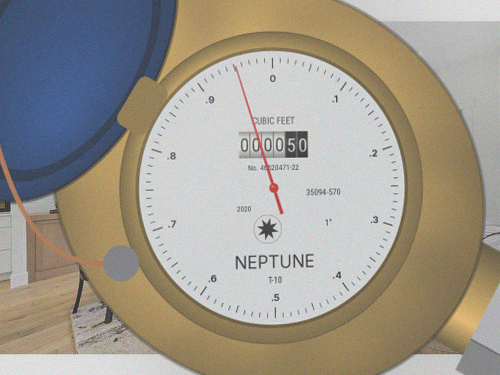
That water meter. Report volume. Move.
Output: 49.95 ft³
